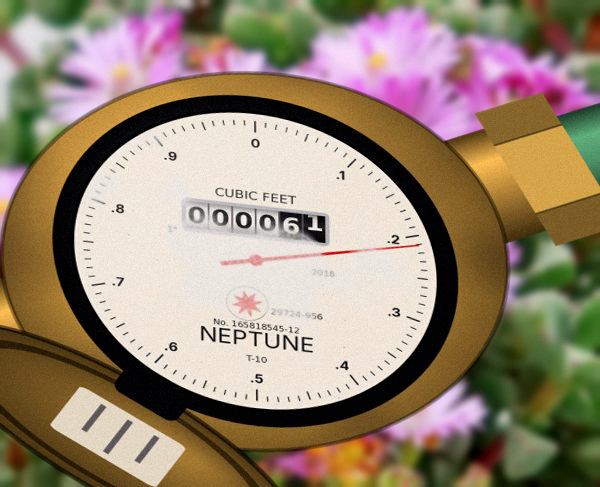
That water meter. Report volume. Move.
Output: 61.21 ft³
